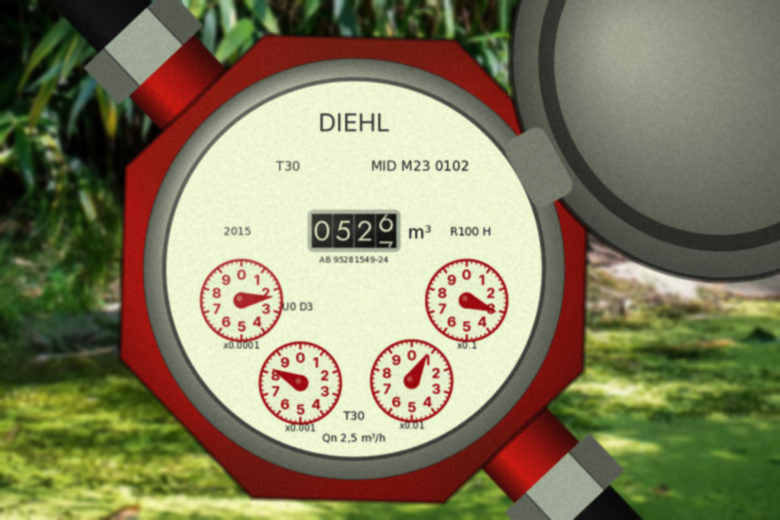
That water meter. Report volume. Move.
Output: 526.3082 m³
